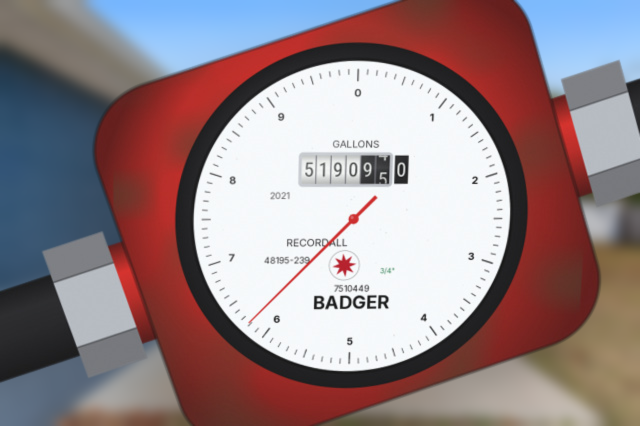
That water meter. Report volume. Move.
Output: 5190946.2 gal
